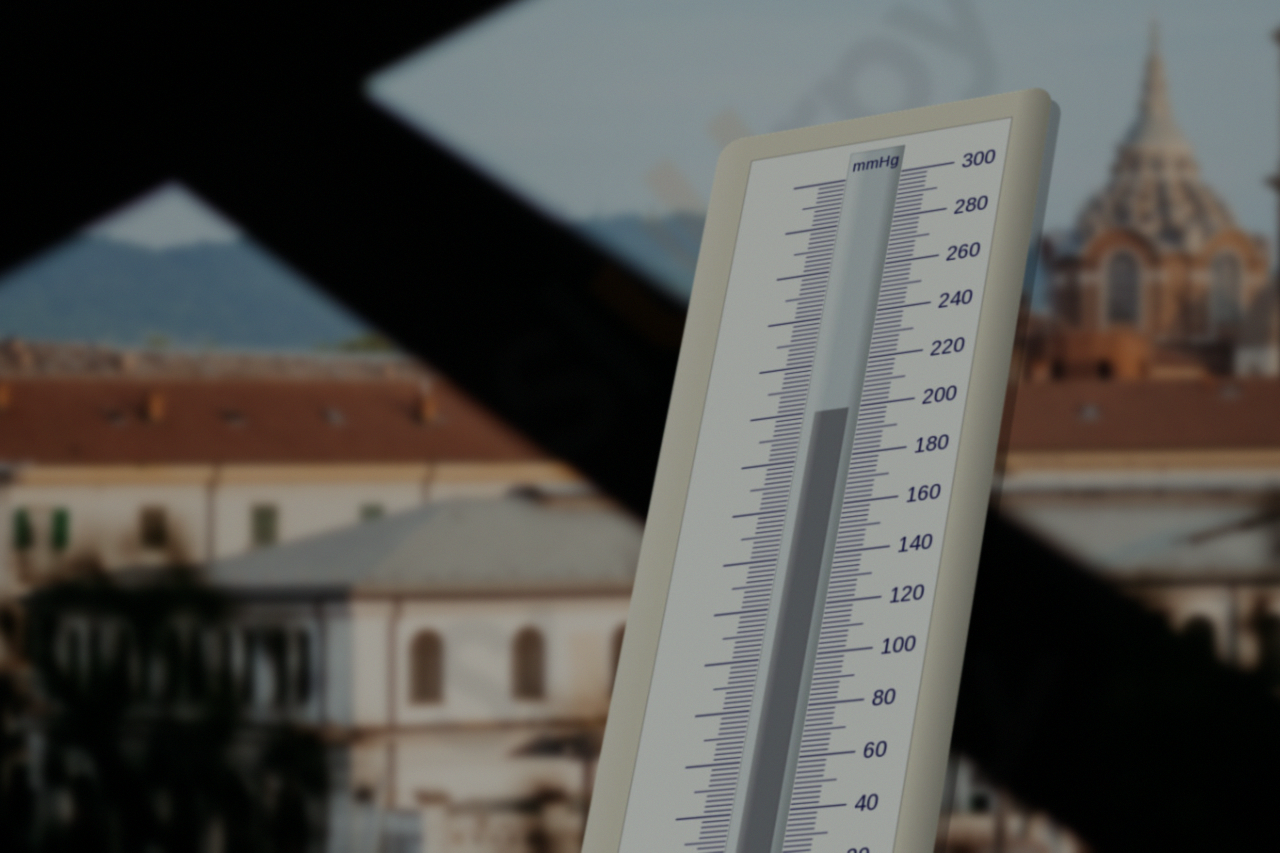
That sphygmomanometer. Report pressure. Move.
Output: 200 mmHg
